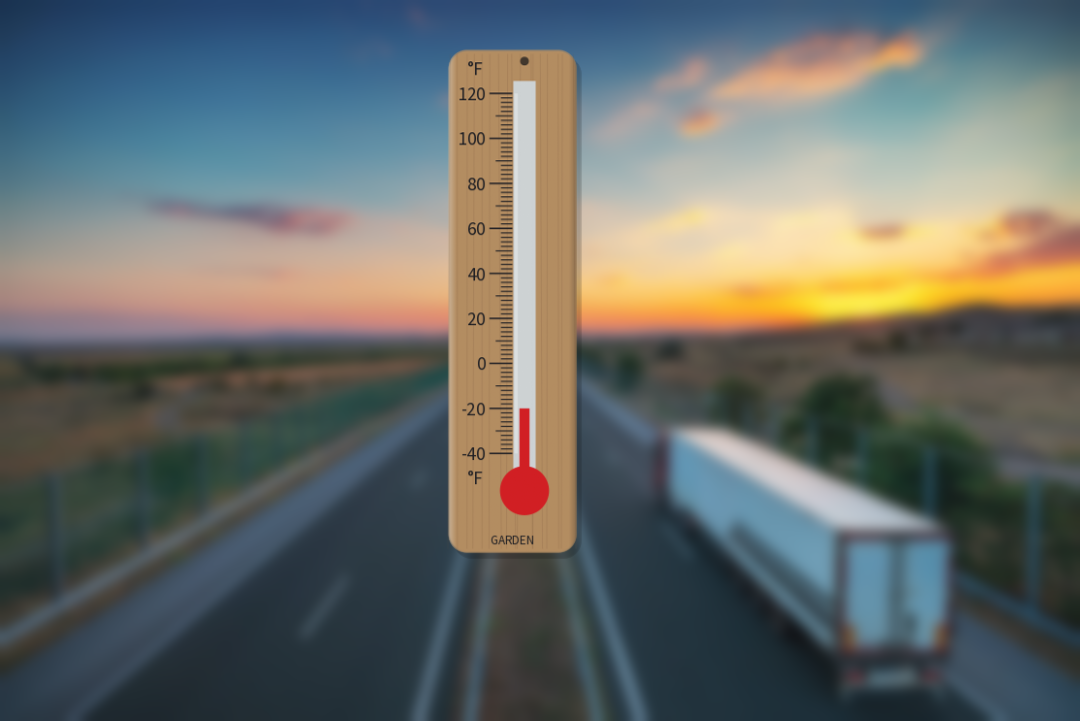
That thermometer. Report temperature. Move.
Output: -20 °F
